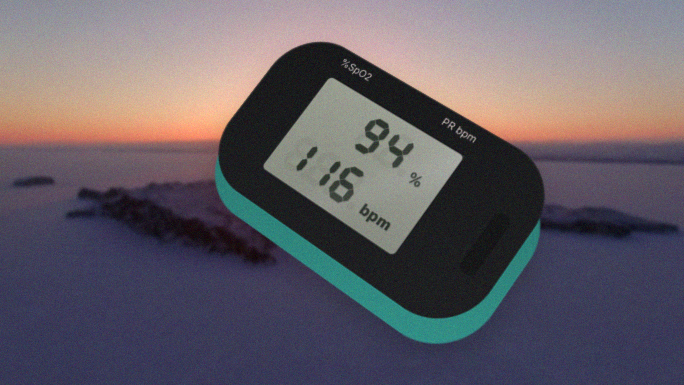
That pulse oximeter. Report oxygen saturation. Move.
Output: 94 %
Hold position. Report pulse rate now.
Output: 116 bpm
